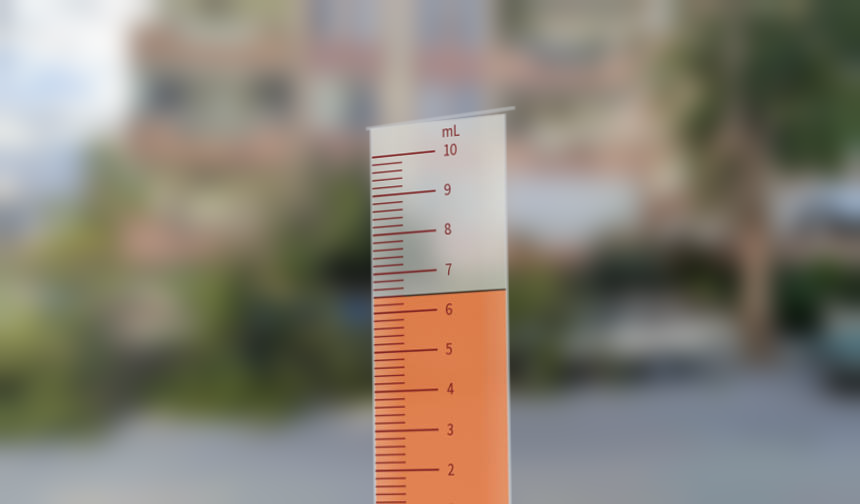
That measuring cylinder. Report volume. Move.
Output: 6.4 mL
